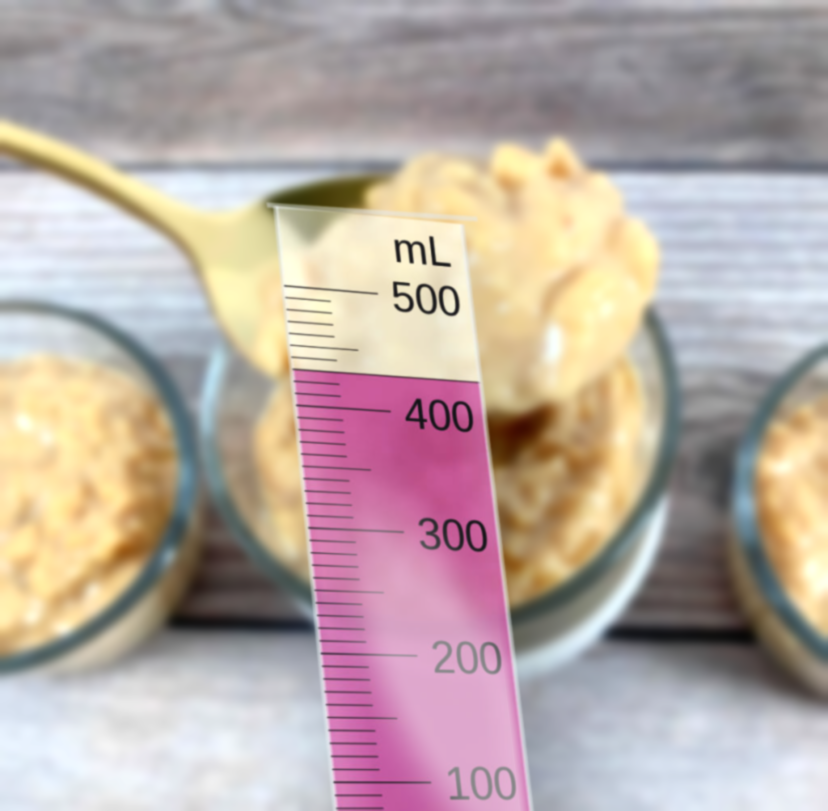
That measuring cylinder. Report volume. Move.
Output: 430 mL
